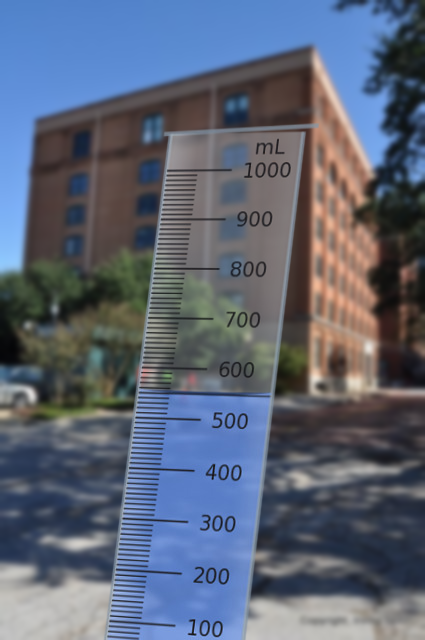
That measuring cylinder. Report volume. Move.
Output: 550 mL
